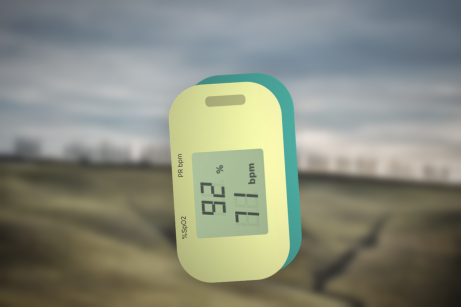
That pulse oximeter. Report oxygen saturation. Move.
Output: 92 %
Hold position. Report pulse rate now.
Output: 71 bpm
